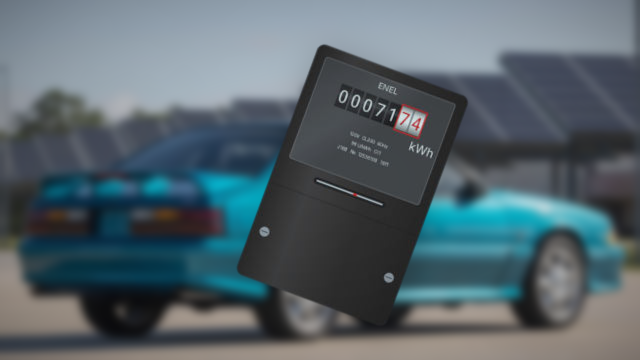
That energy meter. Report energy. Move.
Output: 71.74 kWh
